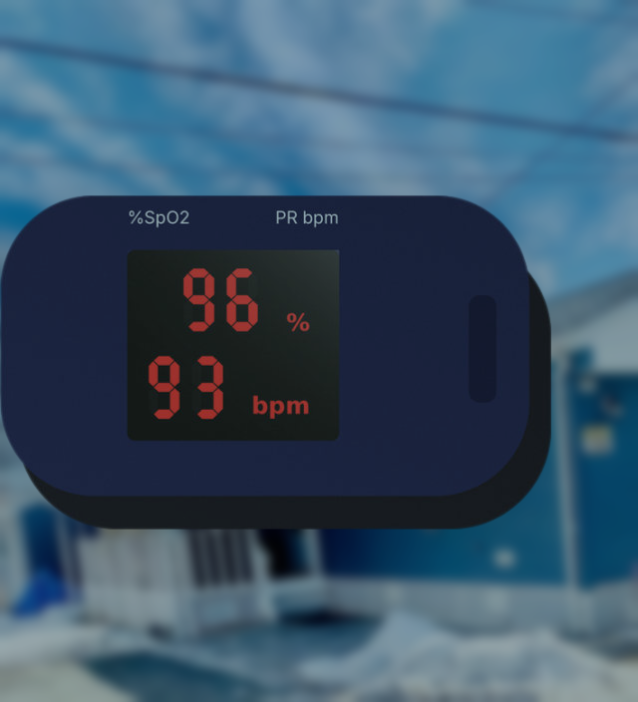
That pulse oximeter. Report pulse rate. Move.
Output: 93 bpm
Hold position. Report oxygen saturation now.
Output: 96 %
